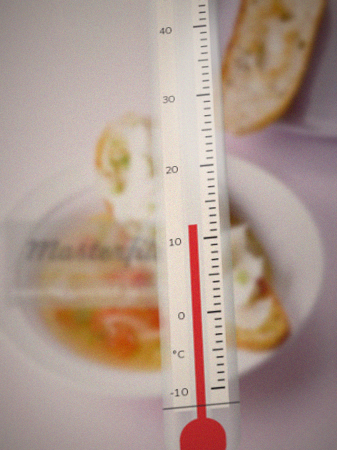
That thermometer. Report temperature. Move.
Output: 12 °C
